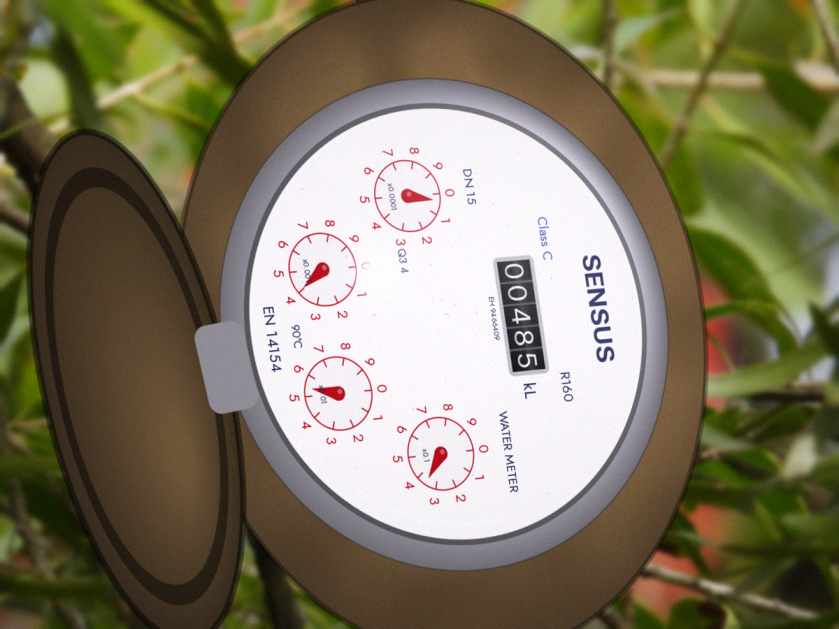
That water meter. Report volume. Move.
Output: 485.3540 kL
